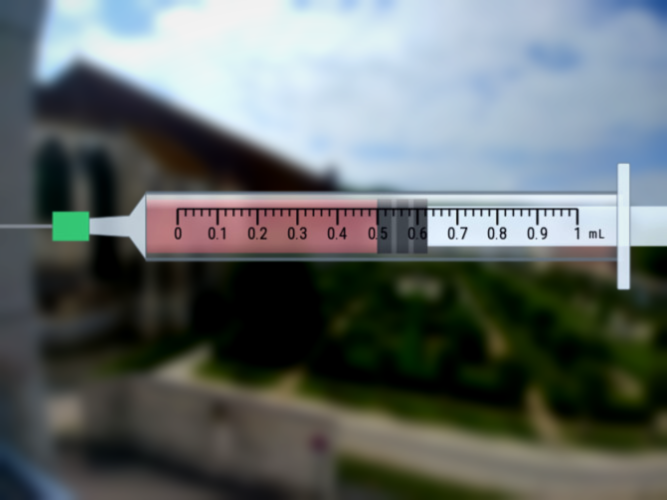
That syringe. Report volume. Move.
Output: 0.5 mL
